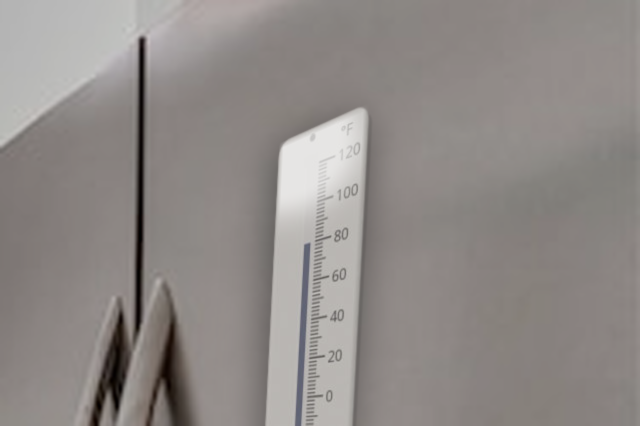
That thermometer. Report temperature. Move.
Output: 80 °F
